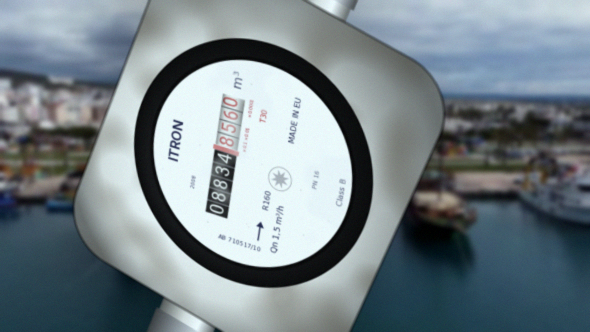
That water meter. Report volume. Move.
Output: 8834.8560 m³
